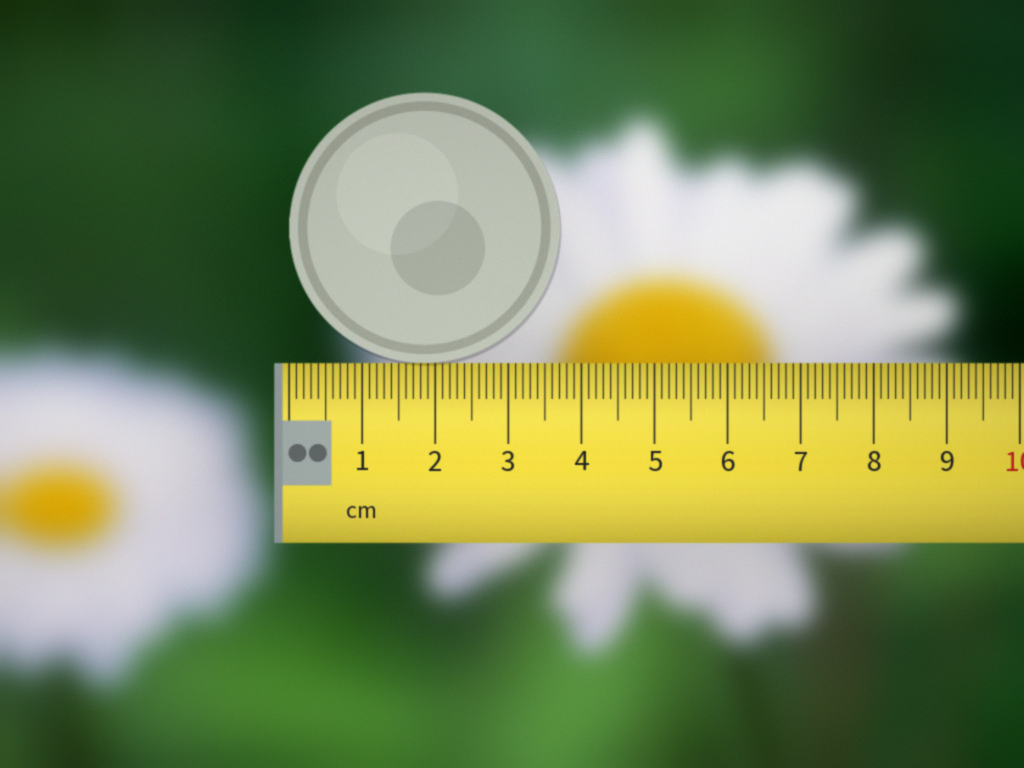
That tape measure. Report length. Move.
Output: 3.7 cm
